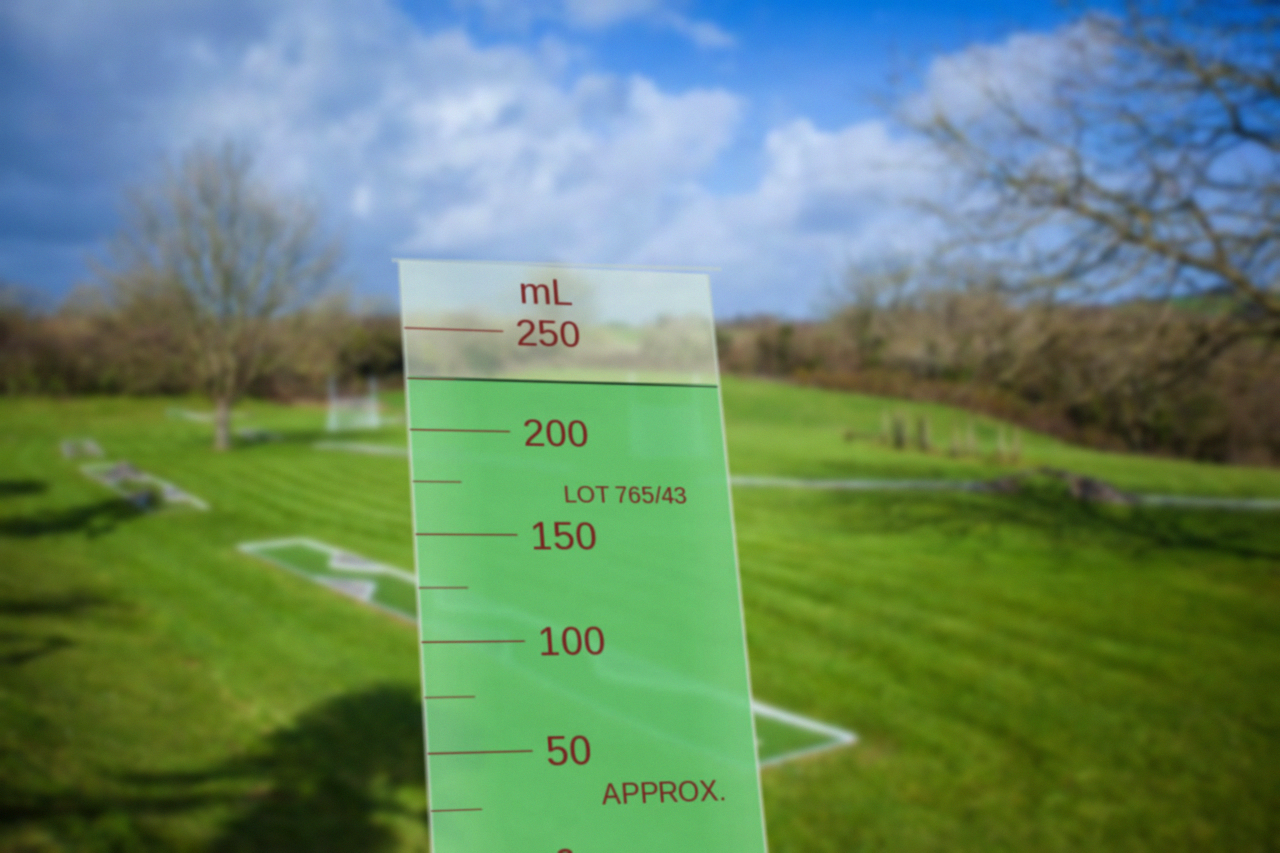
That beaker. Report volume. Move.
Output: 225 mL
